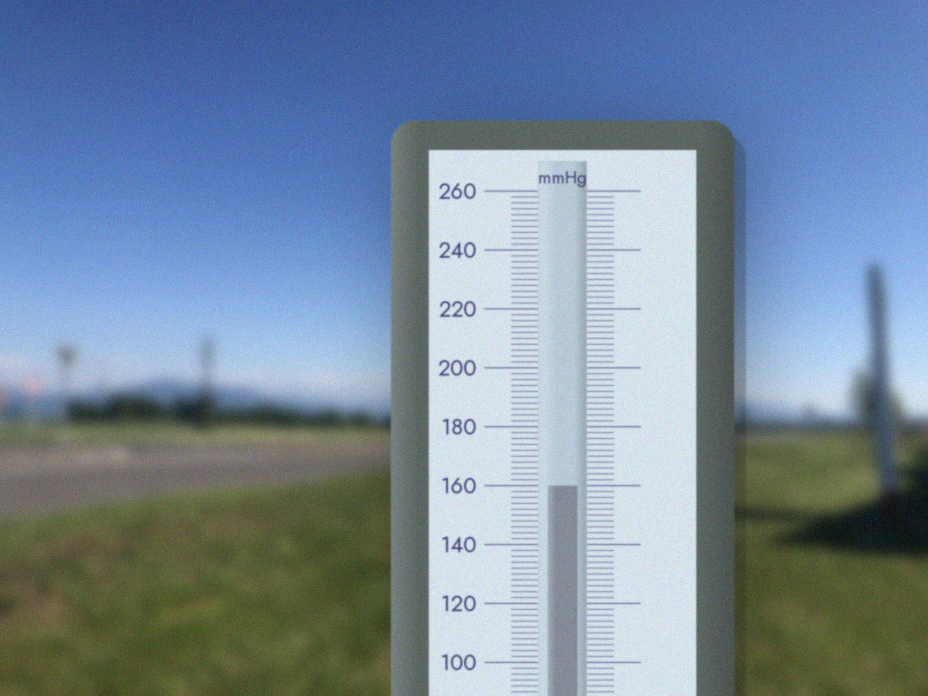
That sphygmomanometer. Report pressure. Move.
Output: 160 mmHg
